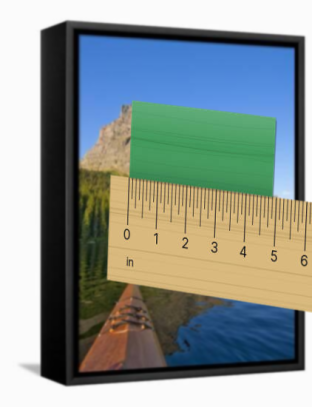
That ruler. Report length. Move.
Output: 4.875 in
